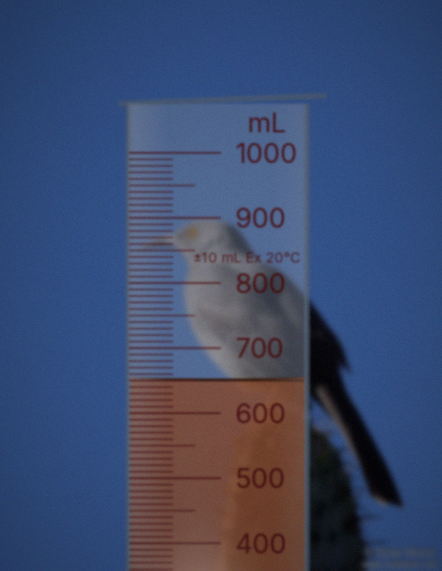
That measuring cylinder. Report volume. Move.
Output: 650 mL
